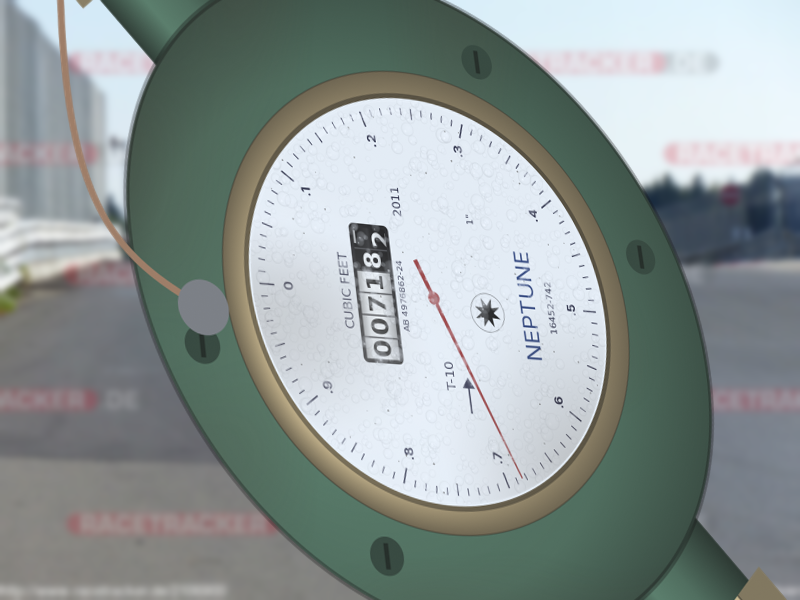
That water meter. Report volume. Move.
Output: 7181.68 ft³
